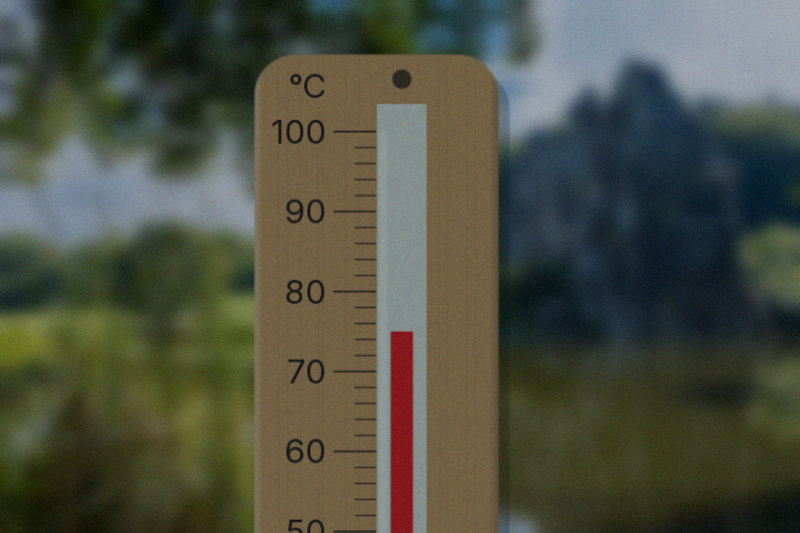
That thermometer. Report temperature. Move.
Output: 75 °C
